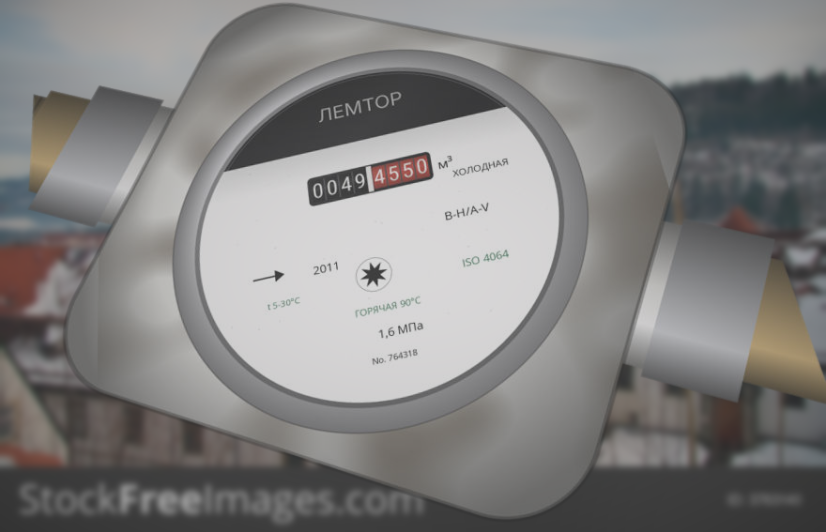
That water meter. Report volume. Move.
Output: 49.4550 m³
